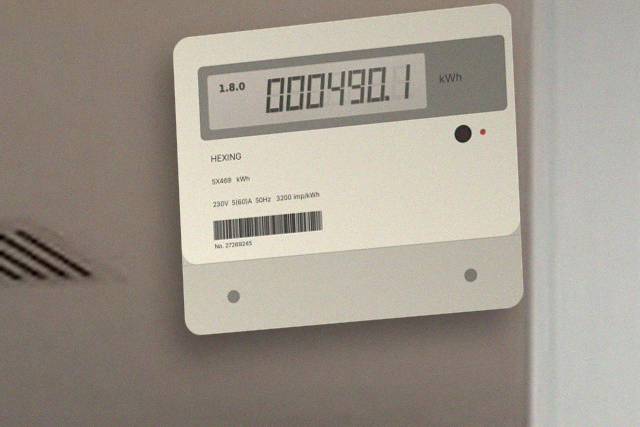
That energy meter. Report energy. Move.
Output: 490.1 kWh
